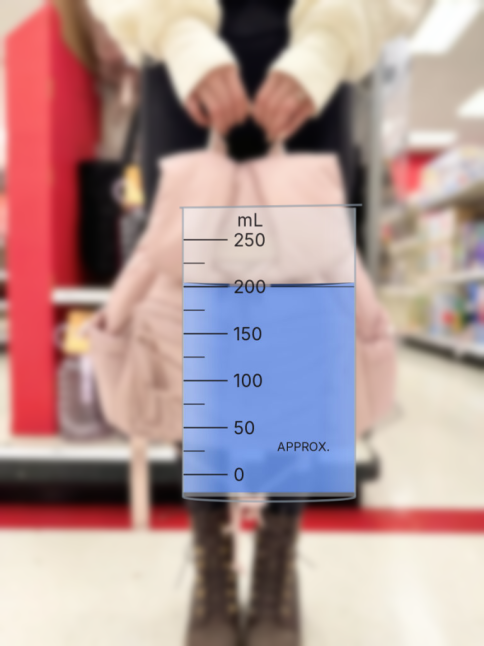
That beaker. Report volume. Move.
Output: 200 mL
